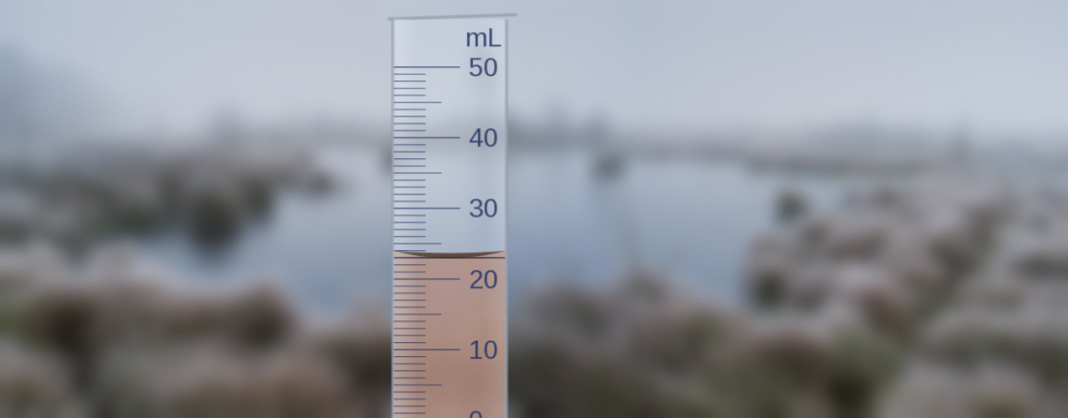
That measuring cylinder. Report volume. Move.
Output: 23 mL
